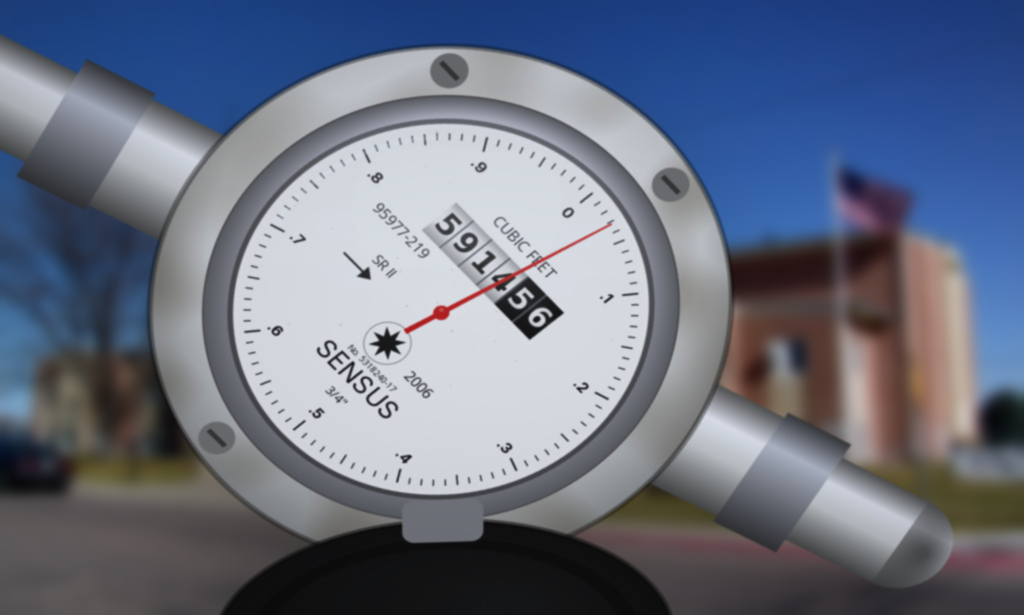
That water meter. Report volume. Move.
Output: 591456.03 ft³
